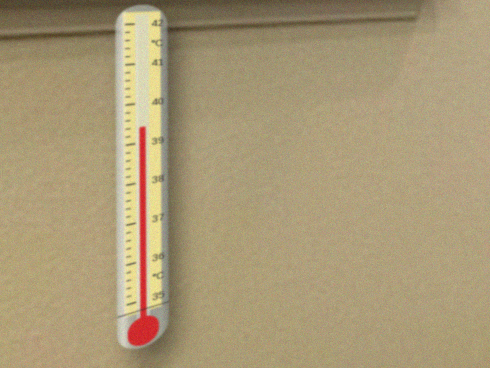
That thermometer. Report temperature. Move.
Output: 39.4 °C
